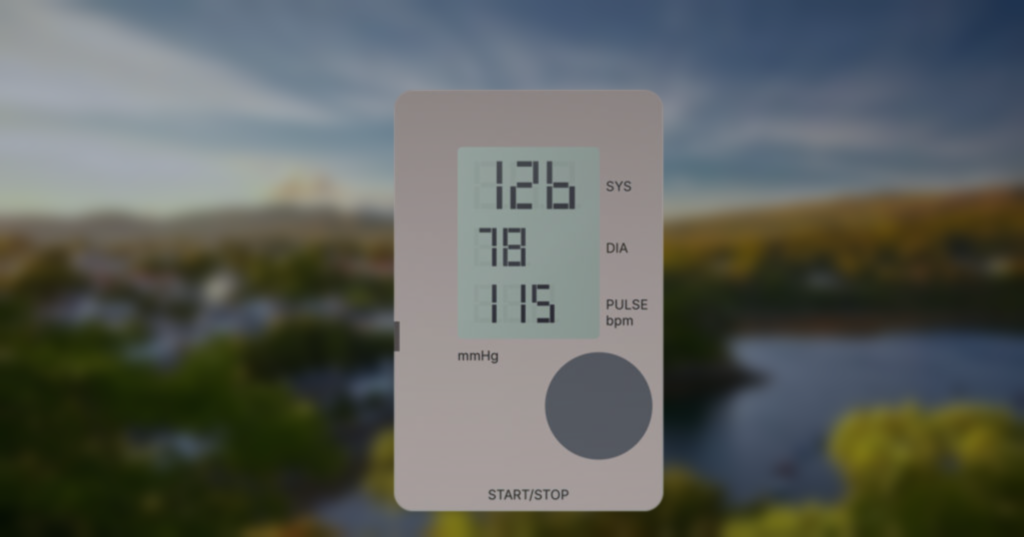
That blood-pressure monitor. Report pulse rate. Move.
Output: 115 bpm
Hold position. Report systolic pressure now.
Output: 126 mmHg
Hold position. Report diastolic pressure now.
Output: 78 mmHg
